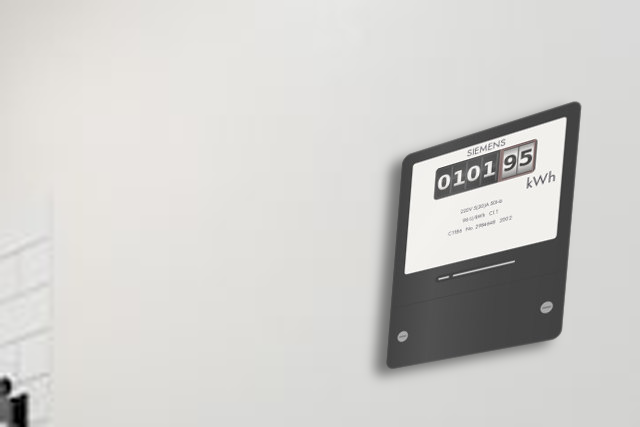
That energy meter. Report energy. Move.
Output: 101.95 kWh
